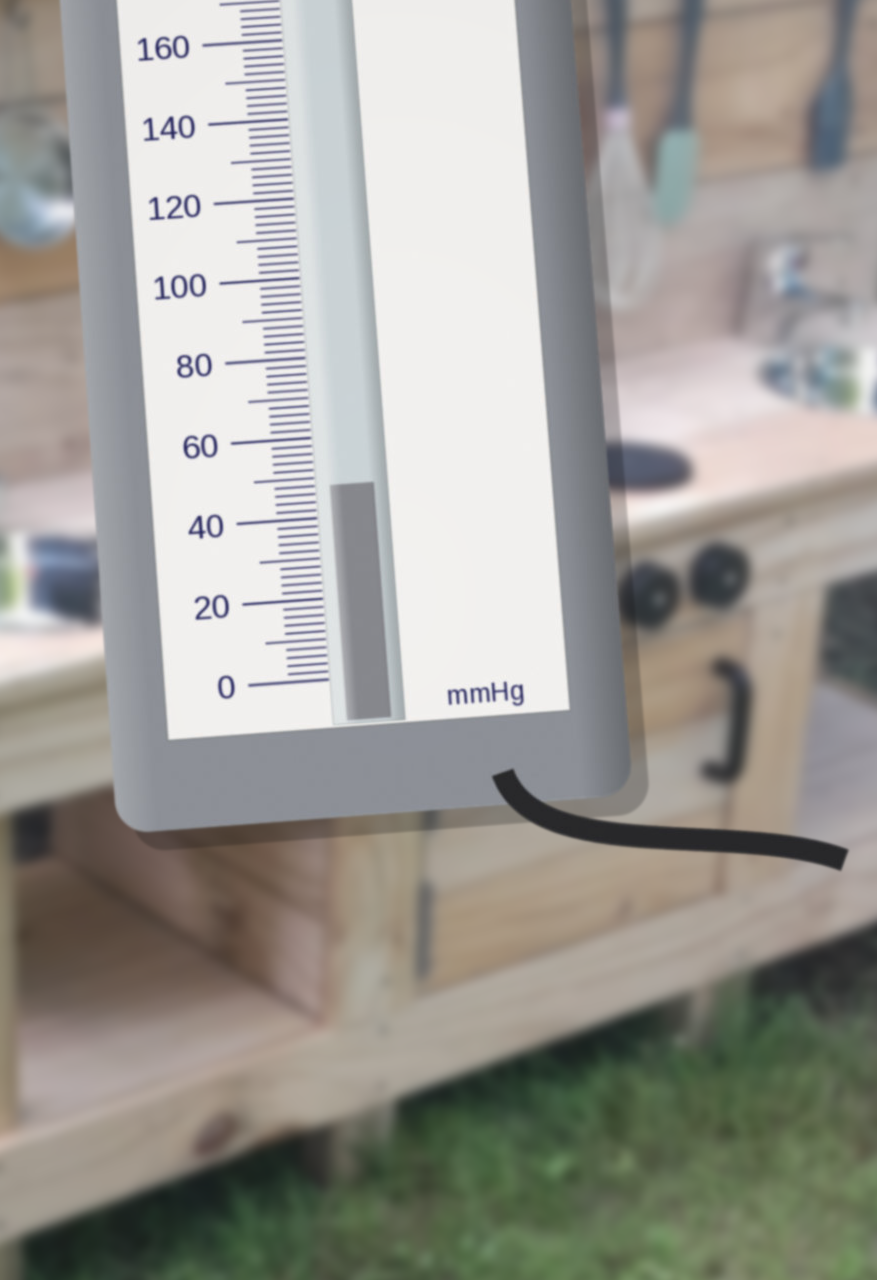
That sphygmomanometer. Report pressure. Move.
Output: 48 mmHg
